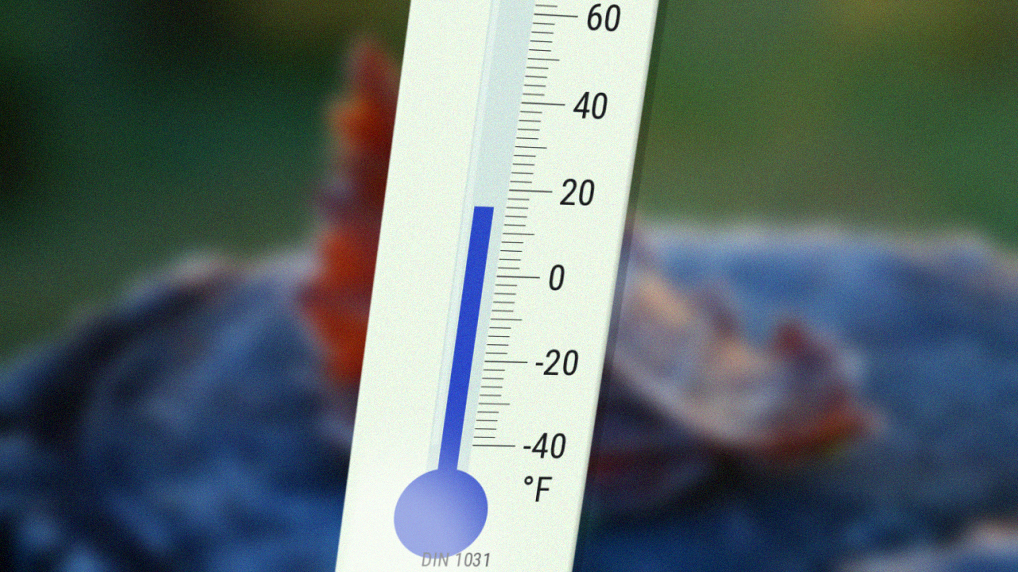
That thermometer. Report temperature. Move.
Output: 16 °F
